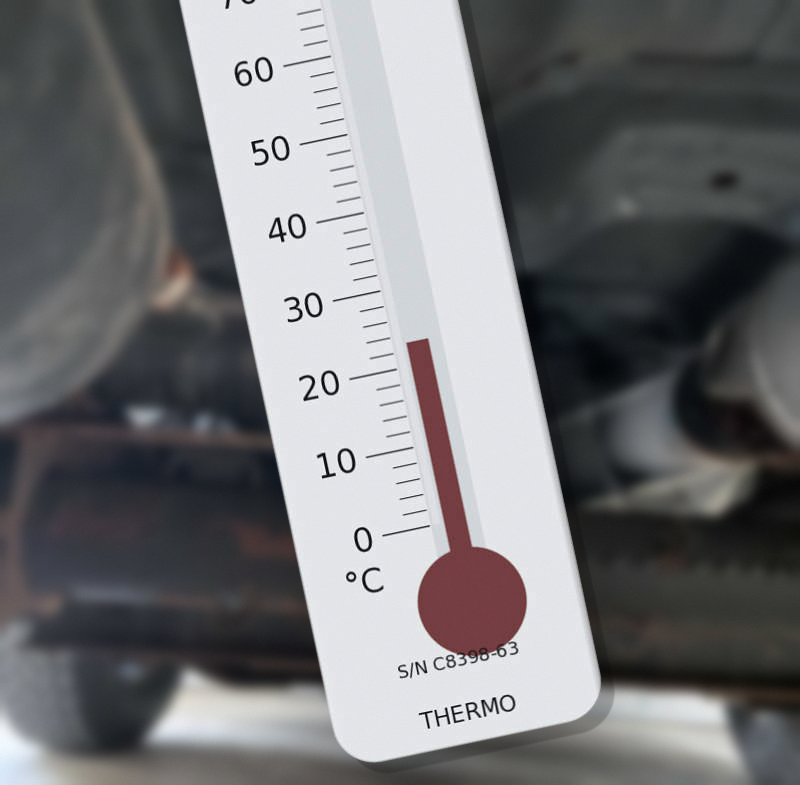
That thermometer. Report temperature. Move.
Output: 23 °C
